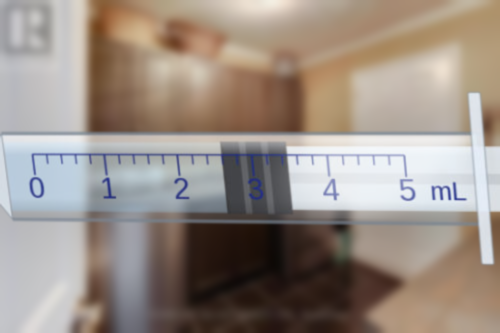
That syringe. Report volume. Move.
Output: 2.6 mL
